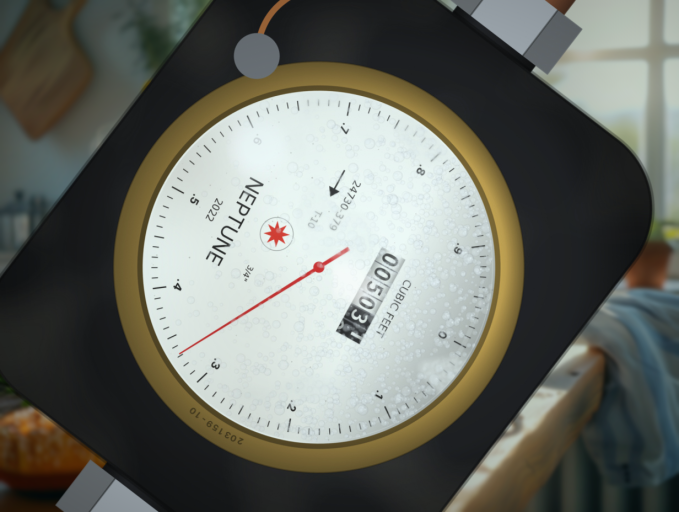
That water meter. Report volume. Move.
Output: 5031.33 ft³
